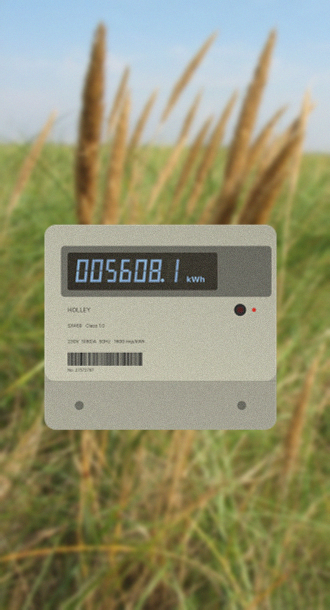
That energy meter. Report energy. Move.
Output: 5608.1 kWh
